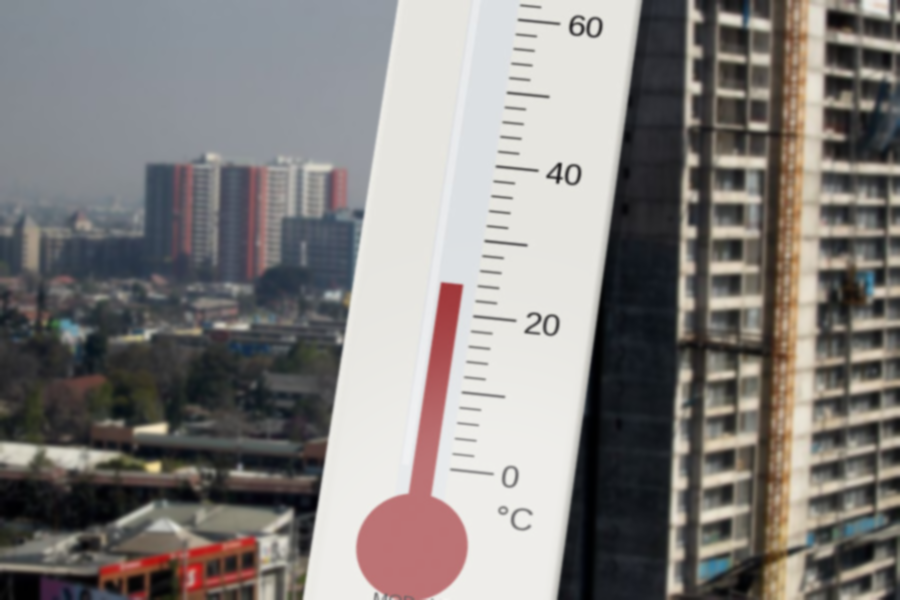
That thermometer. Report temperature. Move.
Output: 24 °C
